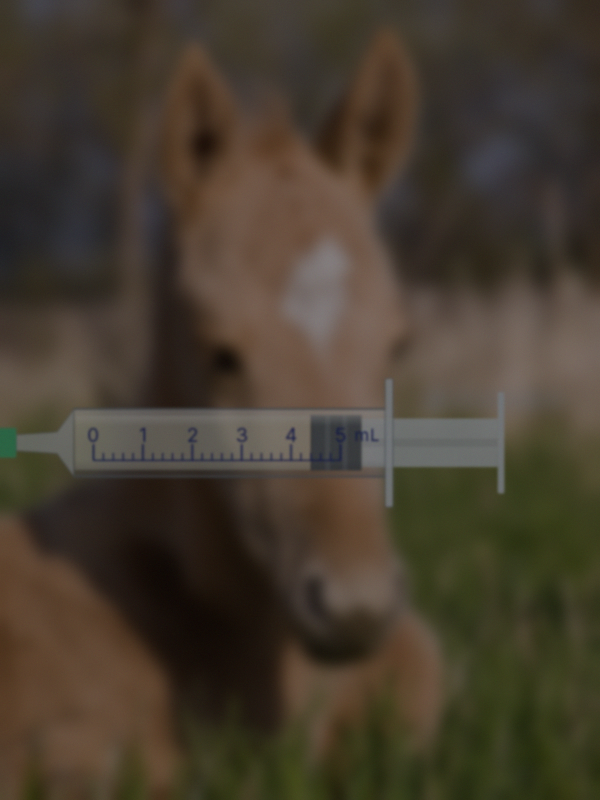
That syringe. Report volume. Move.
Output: 4.4 mL
